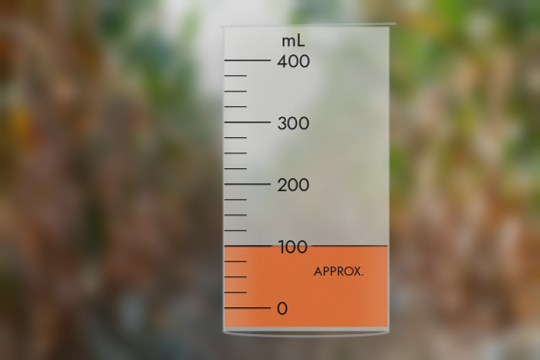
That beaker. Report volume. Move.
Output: 100 mL
